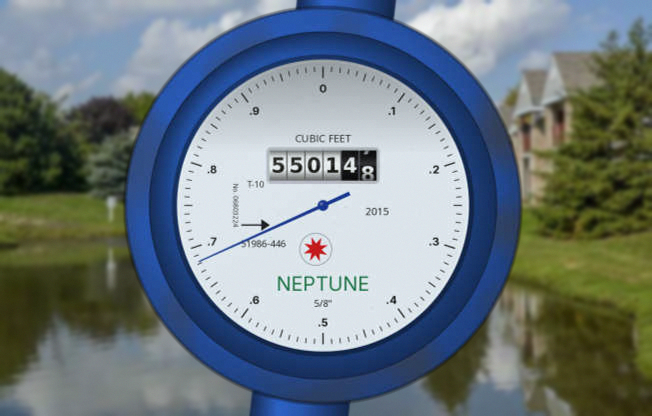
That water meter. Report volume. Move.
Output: 550147.68 ft³
